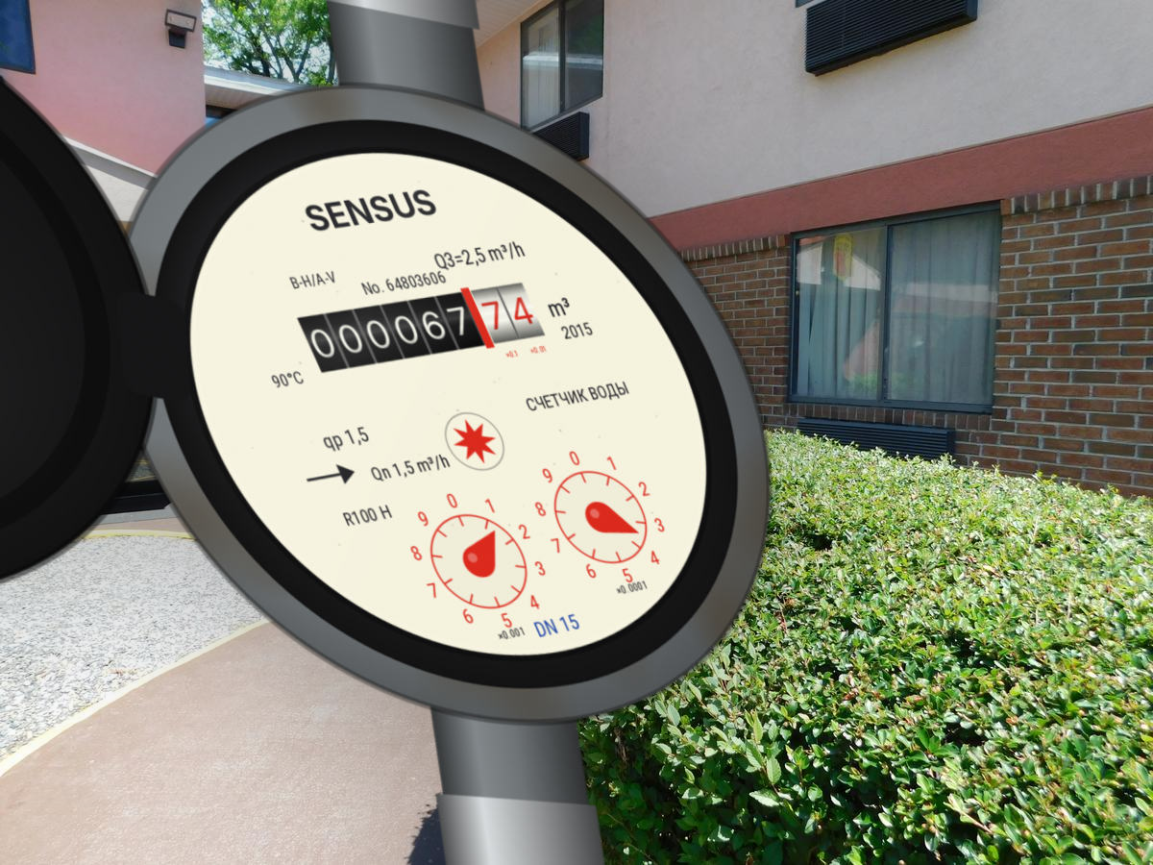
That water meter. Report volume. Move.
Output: 67.7413 m³
